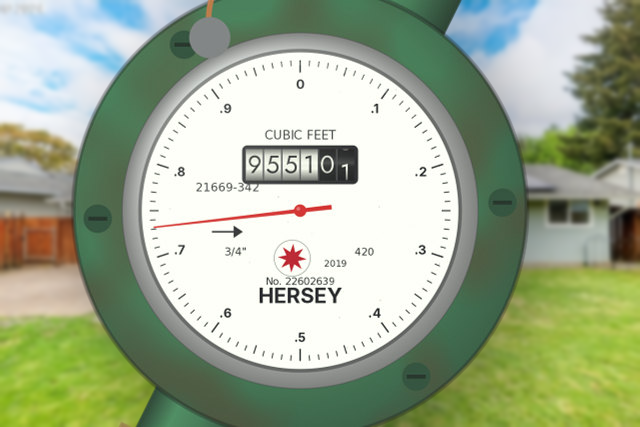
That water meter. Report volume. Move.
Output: 955100.73 ft³
